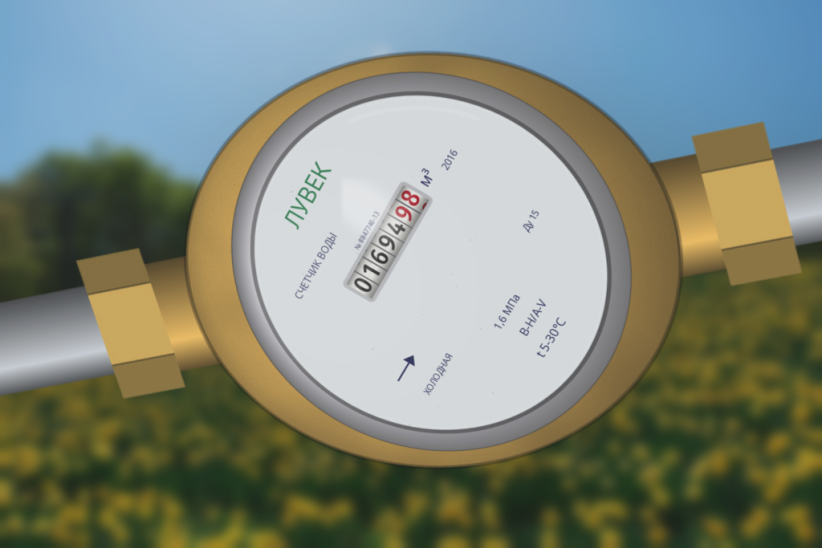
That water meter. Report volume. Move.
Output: 1694.98 m³
